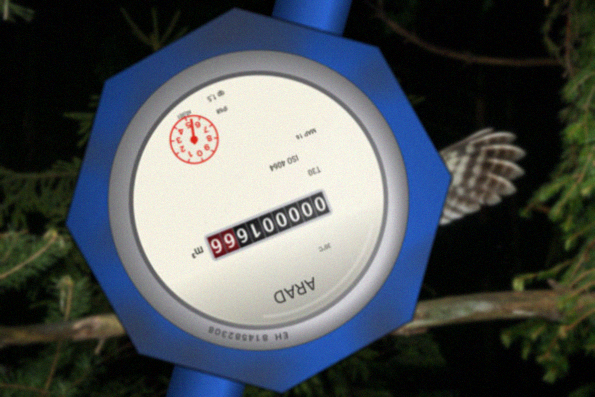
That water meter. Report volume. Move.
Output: 16.665 m³
